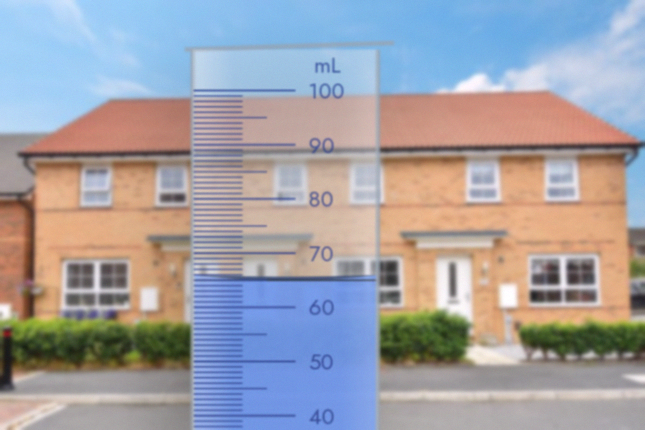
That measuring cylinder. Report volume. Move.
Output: 65 mL
